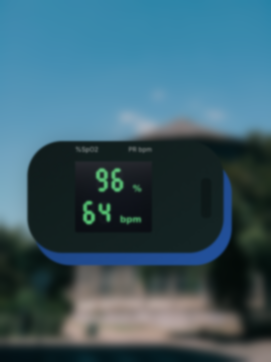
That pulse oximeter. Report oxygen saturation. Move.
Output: 96 %
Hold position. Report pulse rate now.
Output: 64 bpm
